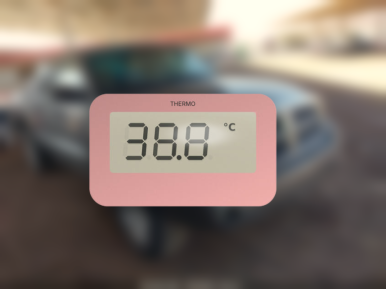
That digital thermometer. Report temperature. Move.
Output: 38.8 °C
